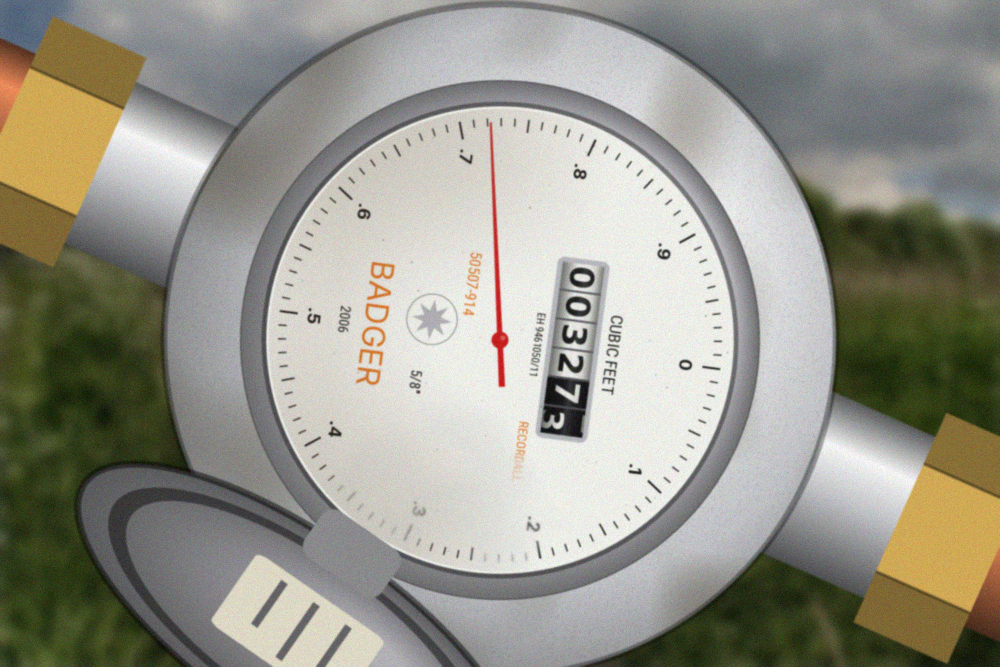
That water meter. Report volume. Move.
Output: 3272.72 ft³
